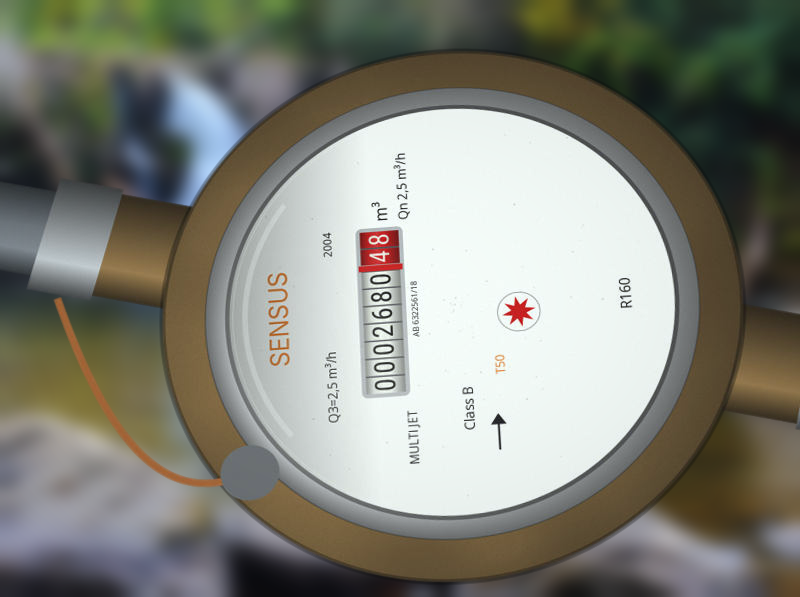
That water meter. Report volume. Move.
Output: 2680.48 m³
